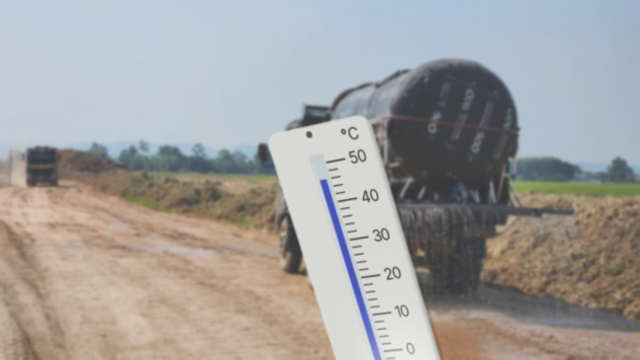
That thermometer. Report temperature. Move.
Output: 46 °C
